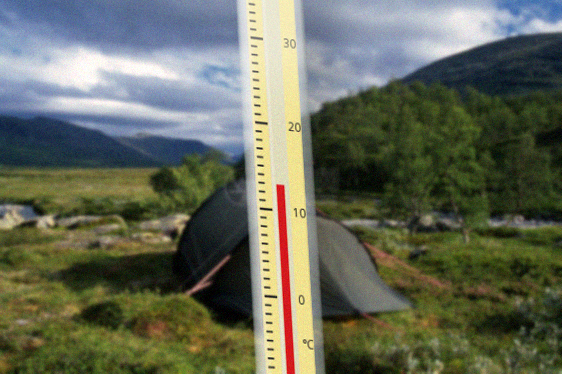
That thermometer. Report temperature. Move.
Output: 13 °C
